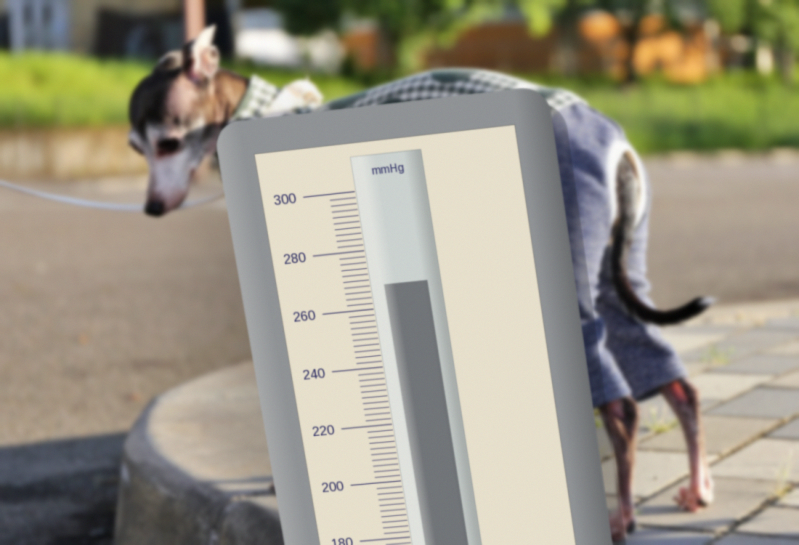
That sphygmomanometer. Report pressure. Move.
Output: 268 mmHg
